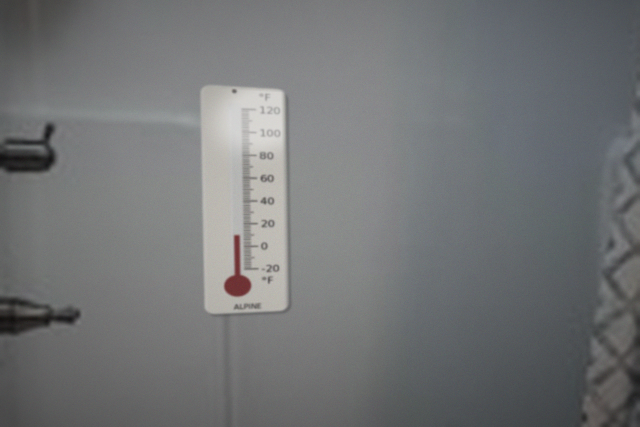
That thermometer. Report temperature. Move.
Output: 10 °F
